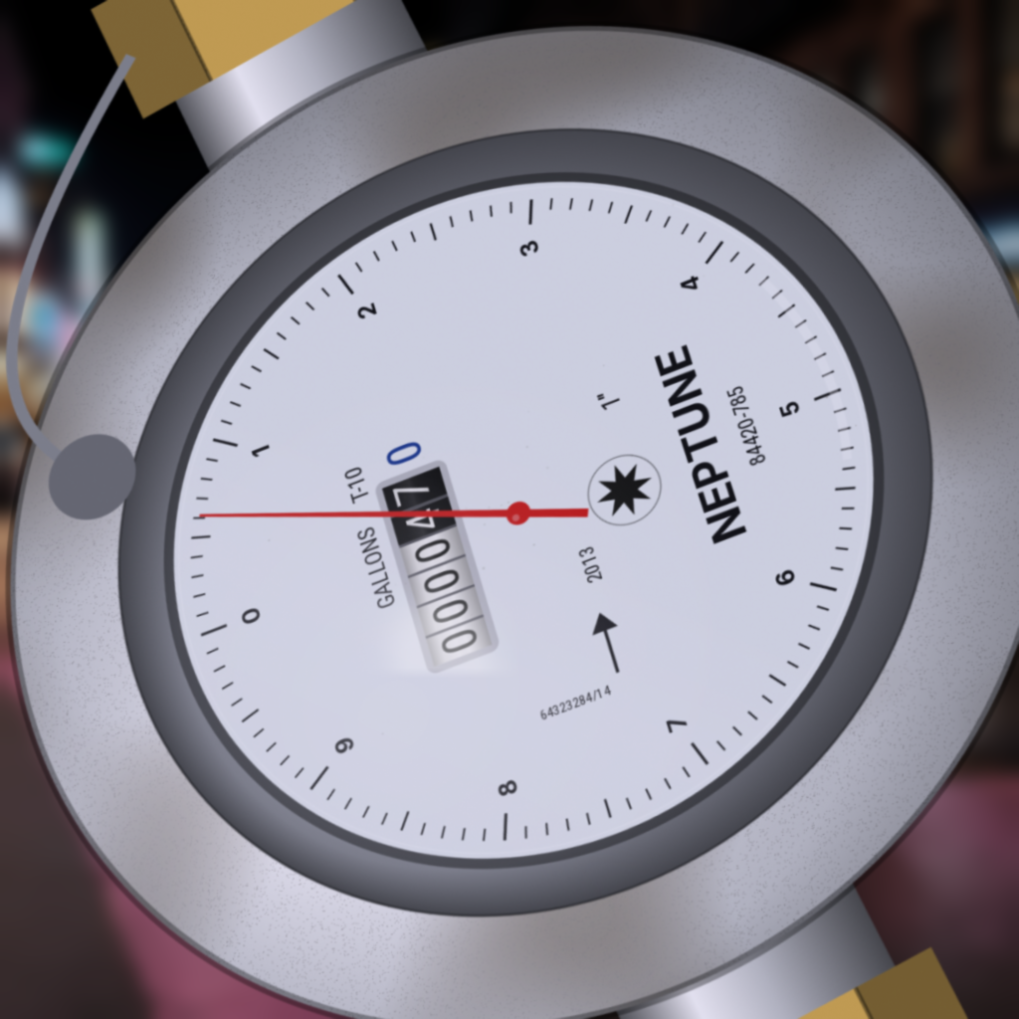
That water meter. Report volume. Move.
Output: 470.6 gal
